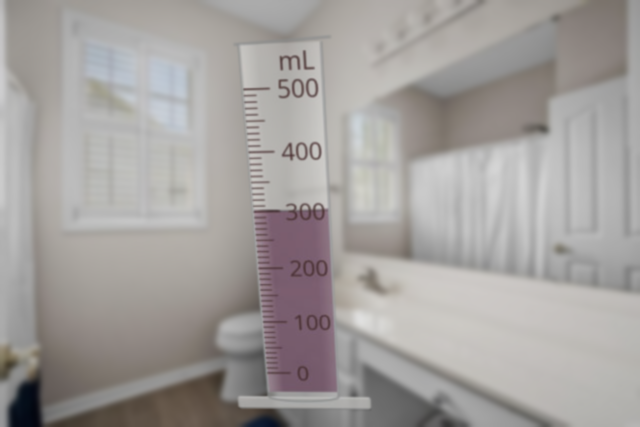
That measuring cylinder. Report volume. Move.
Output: 300 mL
